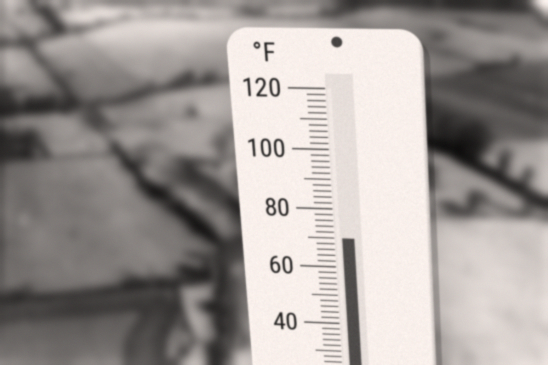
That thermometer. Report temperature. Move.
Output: 70 °F
